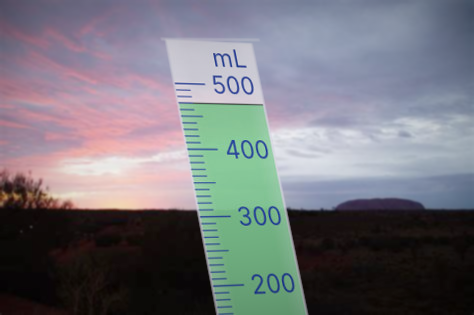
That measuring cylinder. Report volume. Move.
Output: 470 mL
